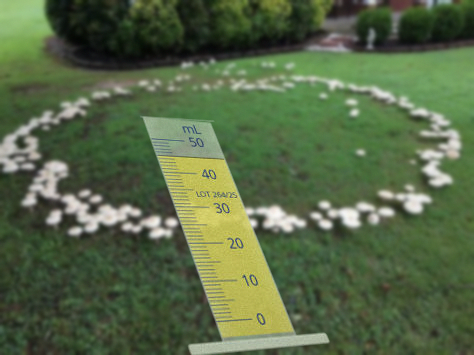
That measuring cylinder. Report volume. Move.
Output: 45 mL
